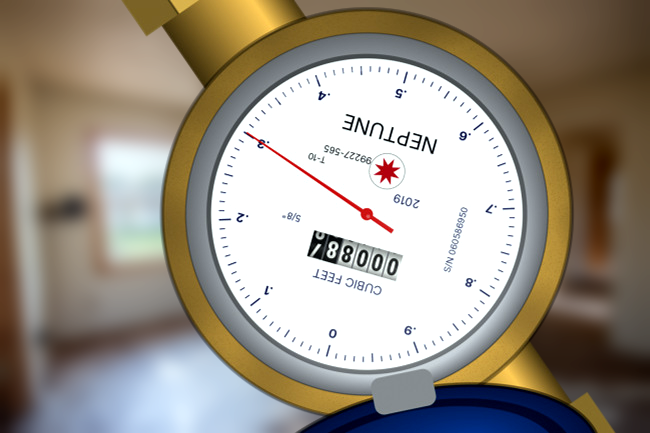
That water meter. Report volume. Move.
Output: 887.30 ft³
